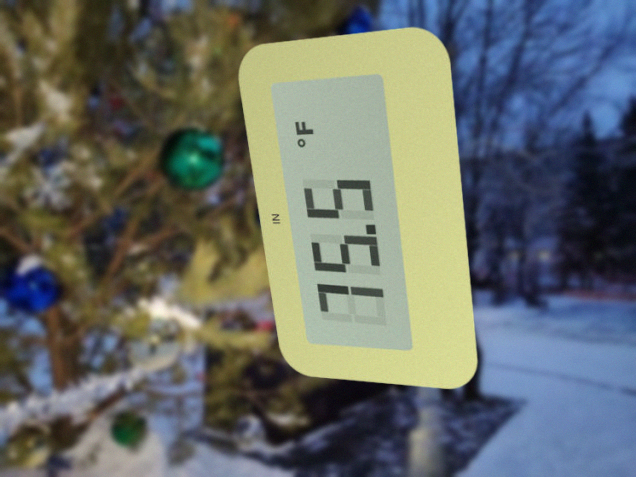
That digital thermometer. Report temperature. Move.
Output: 75.5 °F
